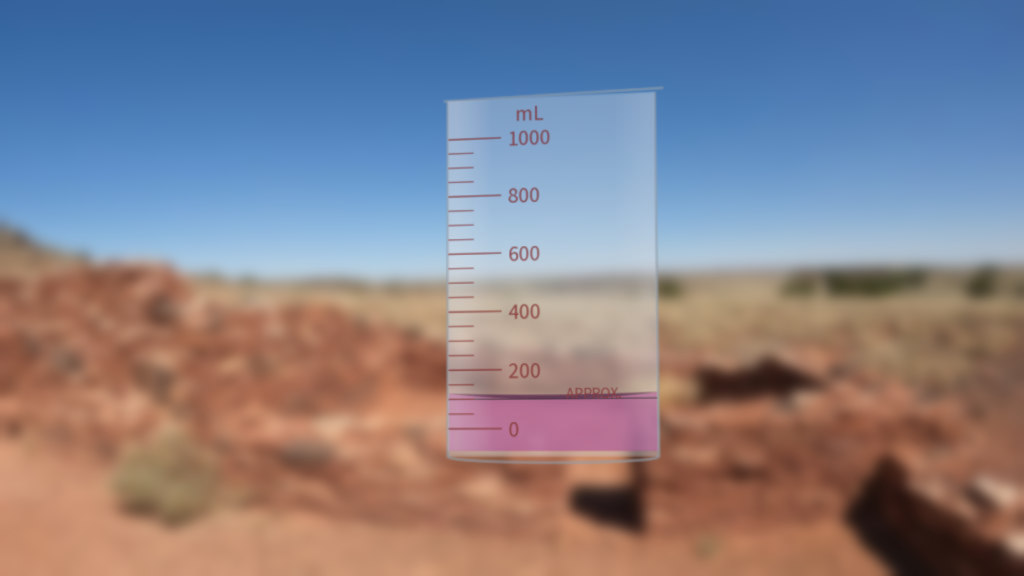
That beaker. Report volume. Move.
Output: 100 mL
